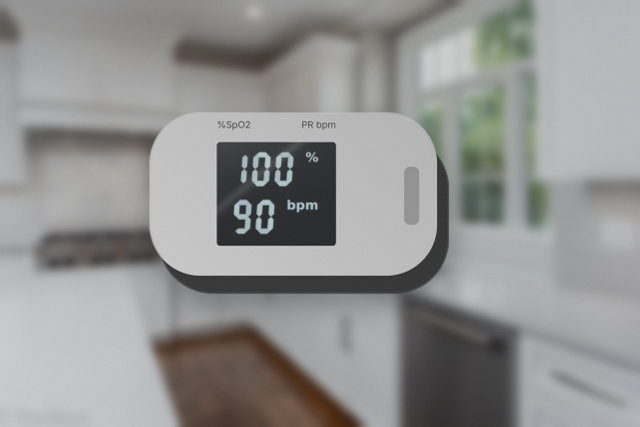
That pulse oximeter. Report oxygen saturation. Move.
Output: 100 %
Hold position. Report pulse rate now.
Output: 90 bpm
